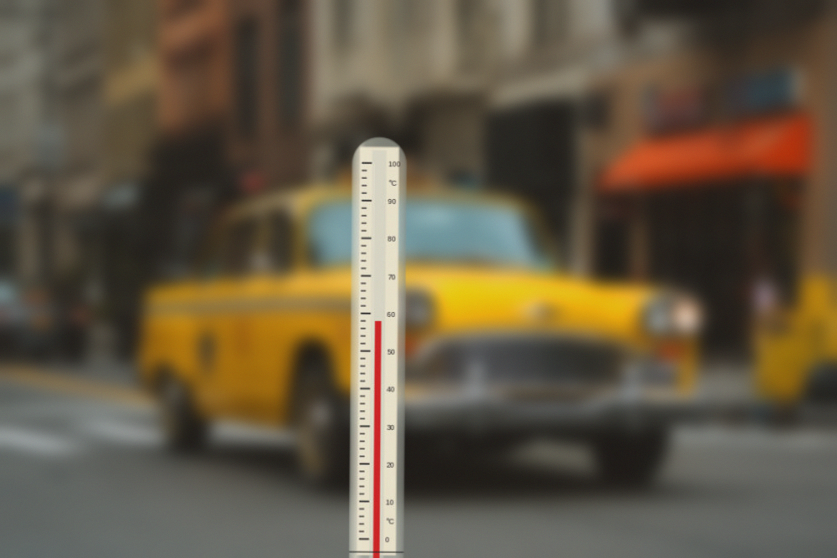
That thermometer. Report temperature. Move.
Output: 58 °C
